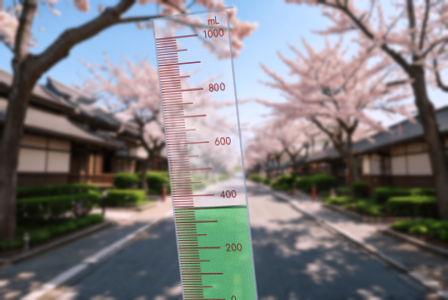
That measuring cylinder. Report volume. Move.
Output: 350 mL
